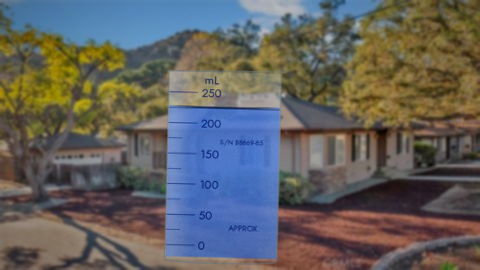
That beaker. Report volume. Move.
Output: 225 mL
